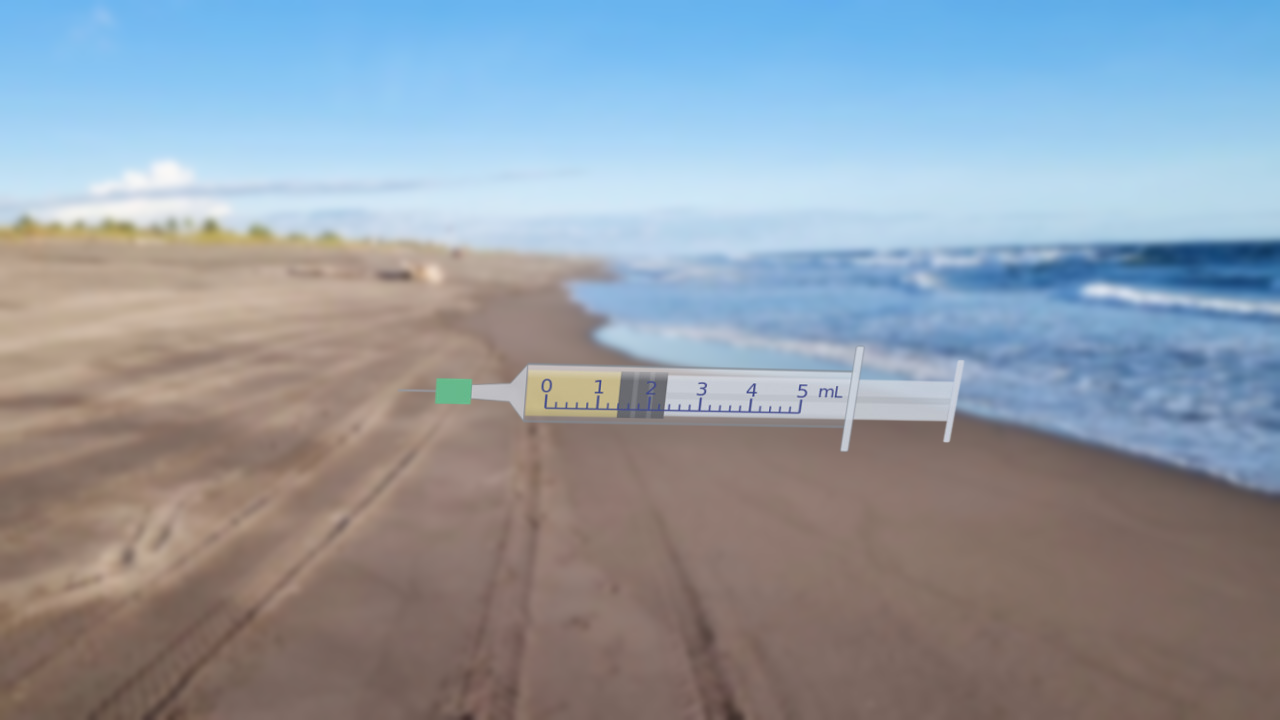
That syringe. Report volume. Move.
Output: 1.4 mL
